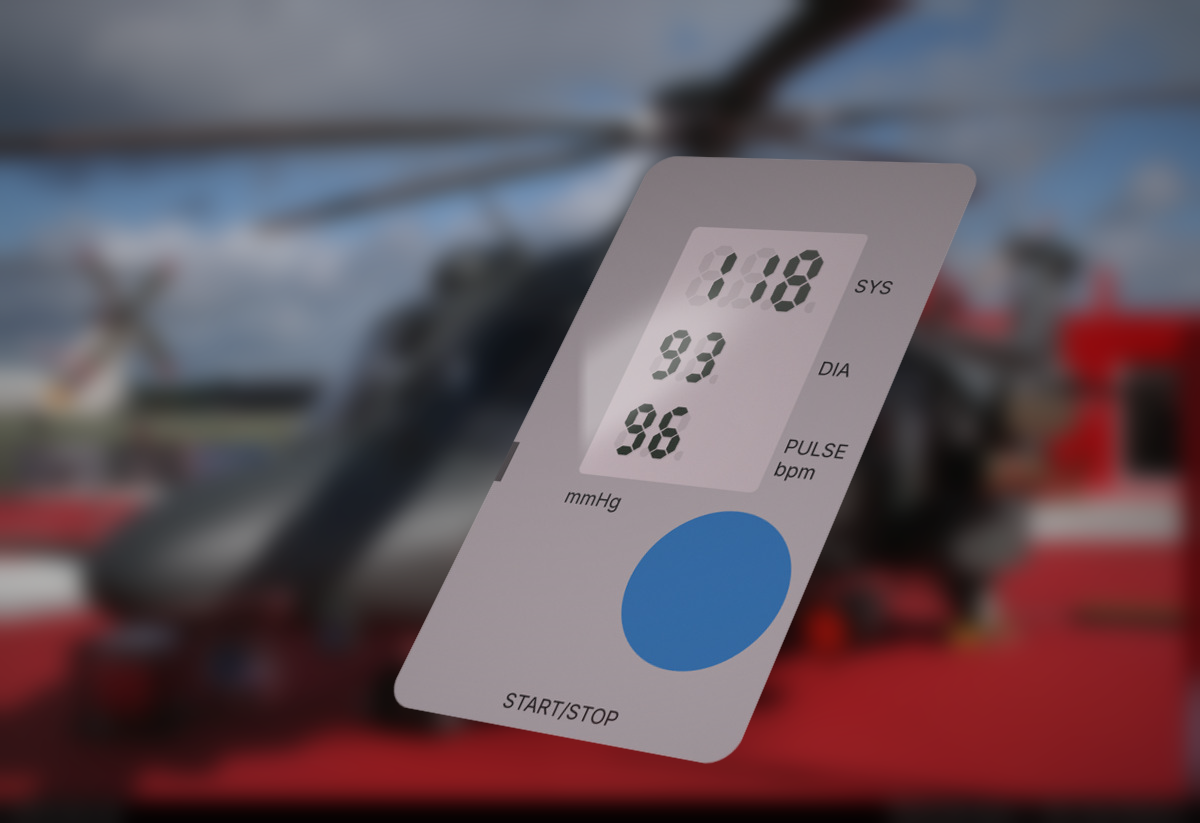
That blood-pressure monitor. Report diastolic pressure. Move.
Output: 93 mmHg
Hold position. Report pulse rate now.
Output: 96 bpm
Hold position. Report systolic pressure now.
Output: 118 mmHg
